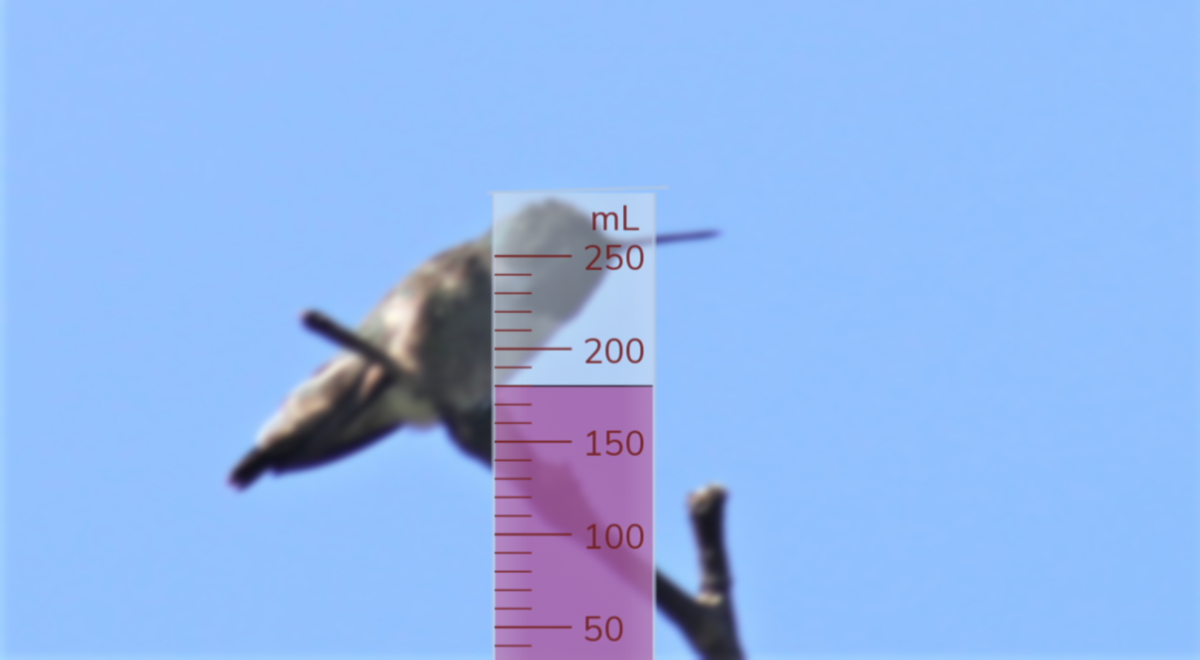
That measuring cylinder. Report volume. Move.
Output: 180 mL
